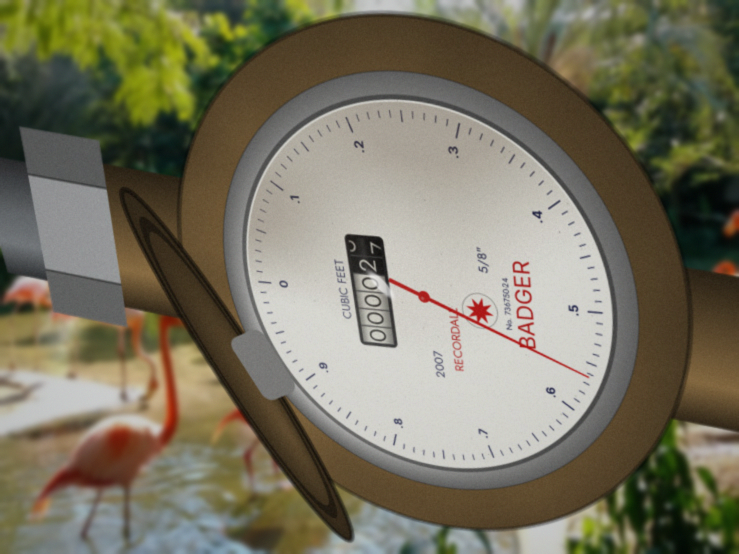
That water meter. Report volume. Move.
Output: 26.56 ft³
